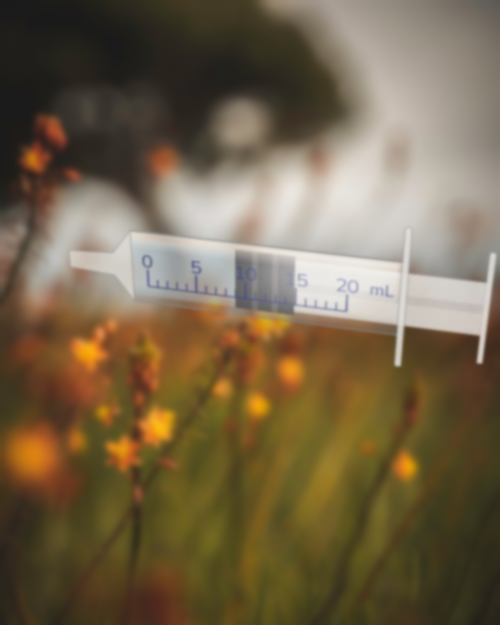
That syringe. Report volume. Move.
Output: 9 mL
